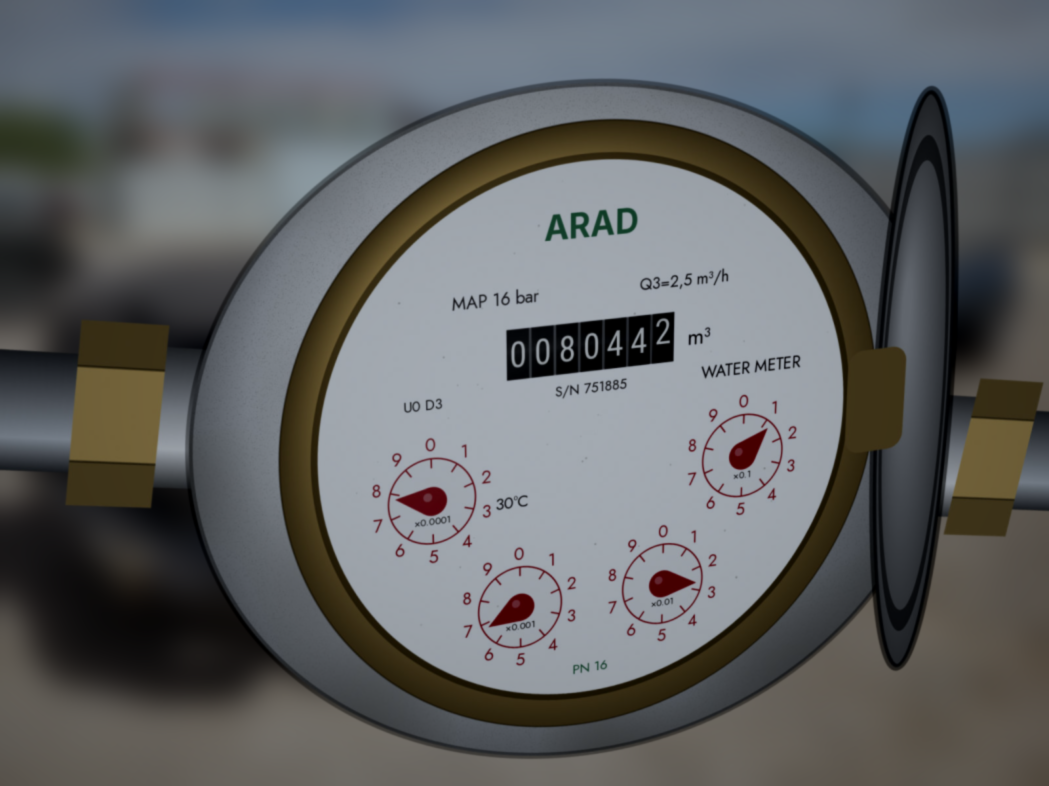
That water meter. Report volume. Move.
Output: 80442.1267 m³
